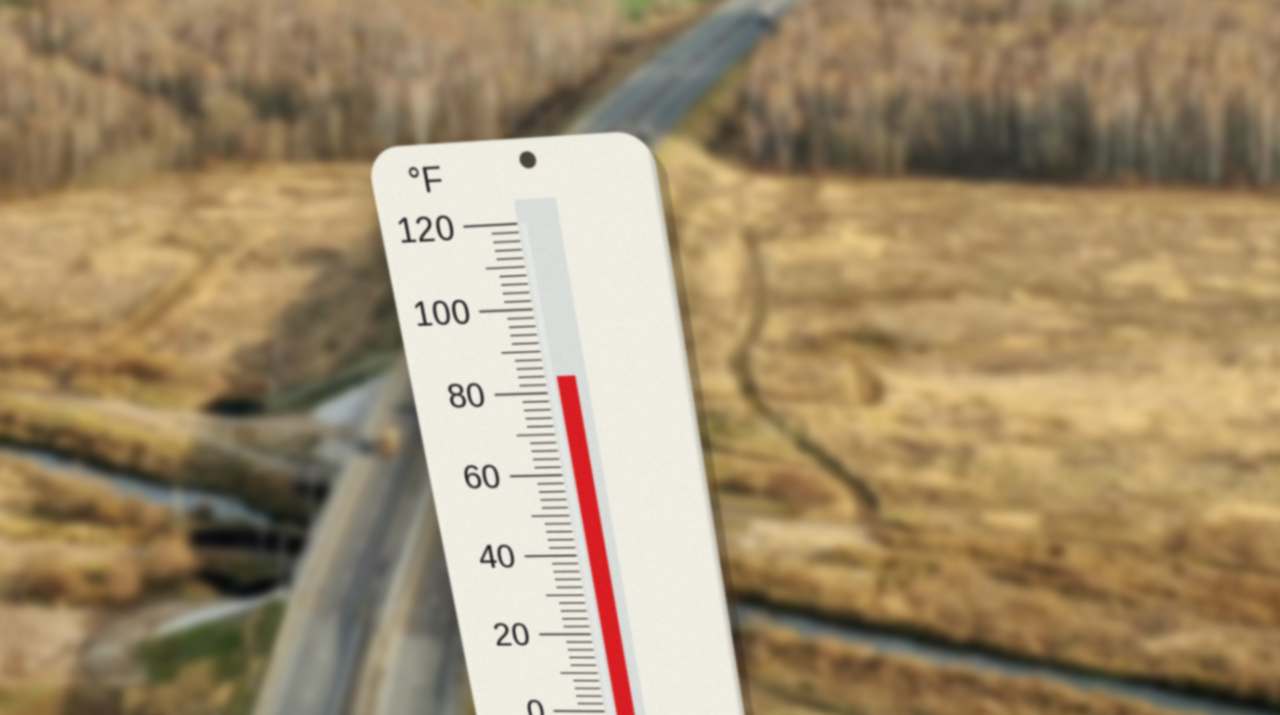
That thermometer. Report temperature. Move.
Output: 84 °F
